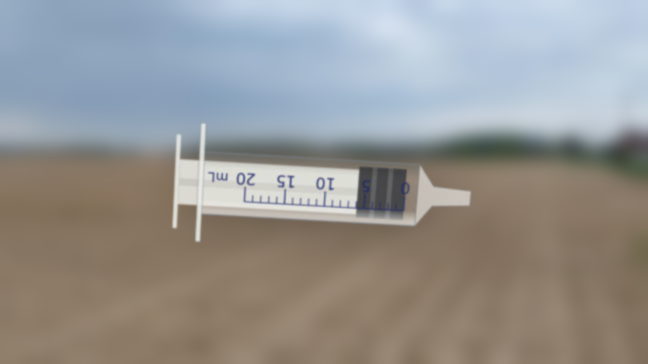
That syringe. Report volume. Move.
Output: 0 mL
